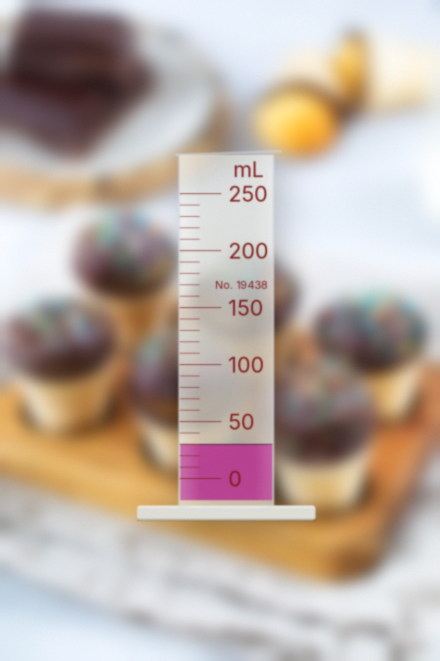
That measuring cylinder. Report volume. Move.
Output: 30 mL
